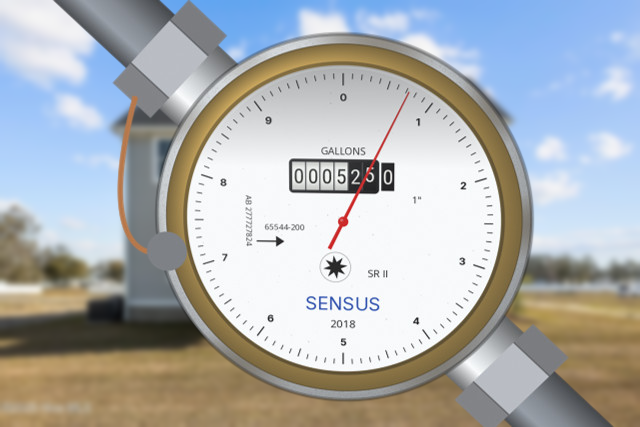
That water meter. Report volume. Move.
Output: 5250.7 gal
